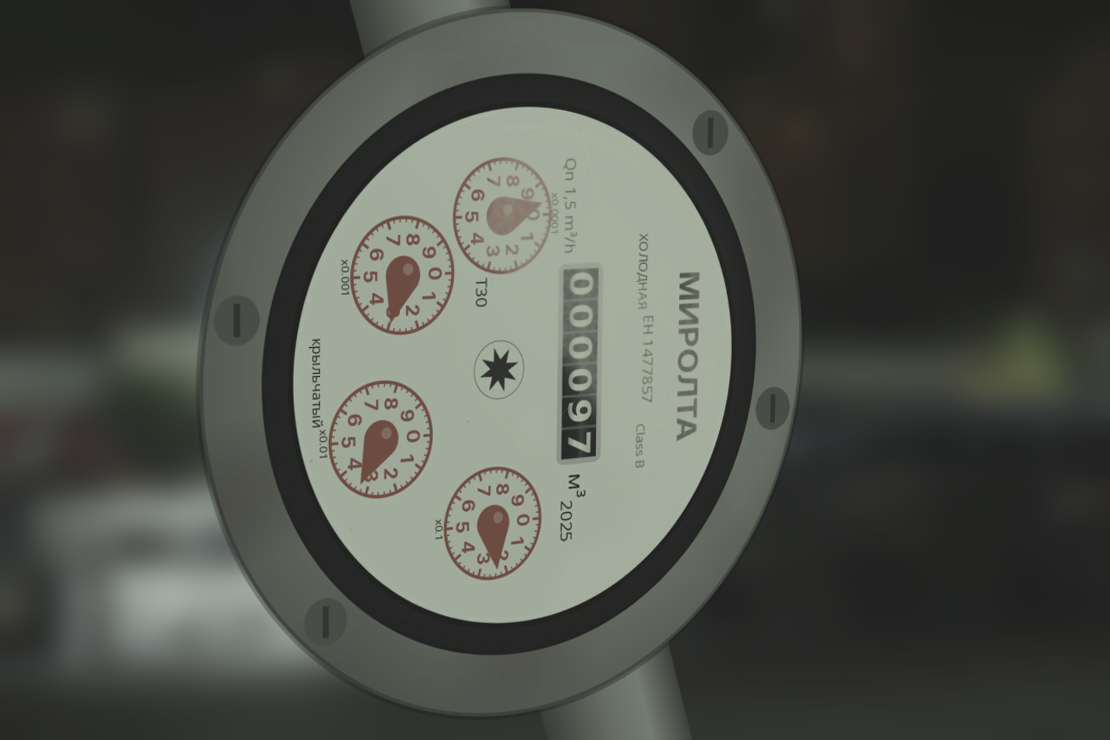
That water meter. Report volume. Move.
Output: 97.2329 m³
